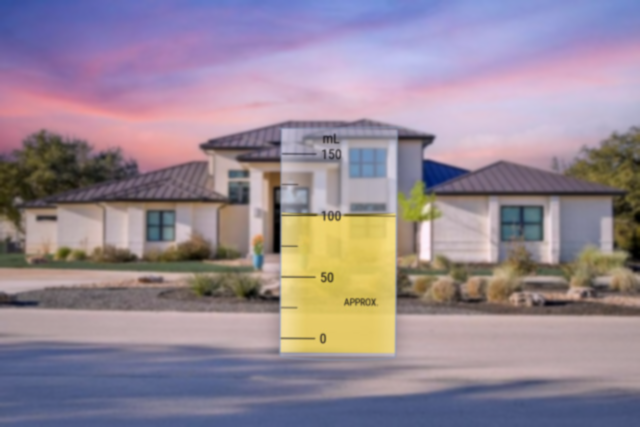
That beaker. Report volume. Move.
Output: 100 mL
